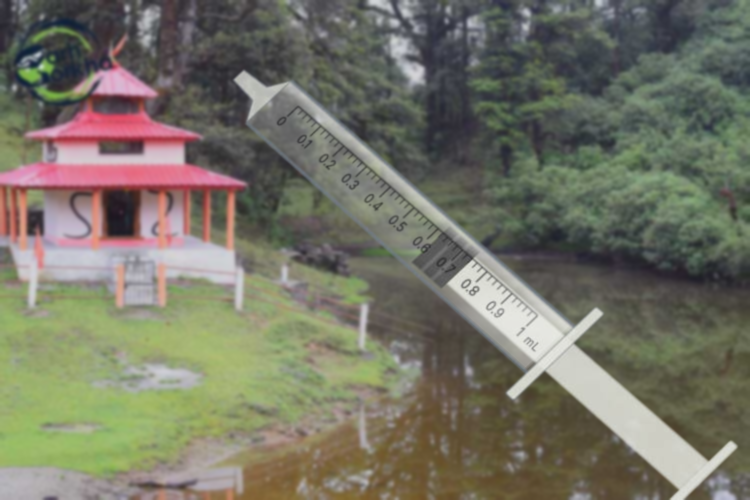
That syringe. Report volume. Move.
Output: 0.62 mL
